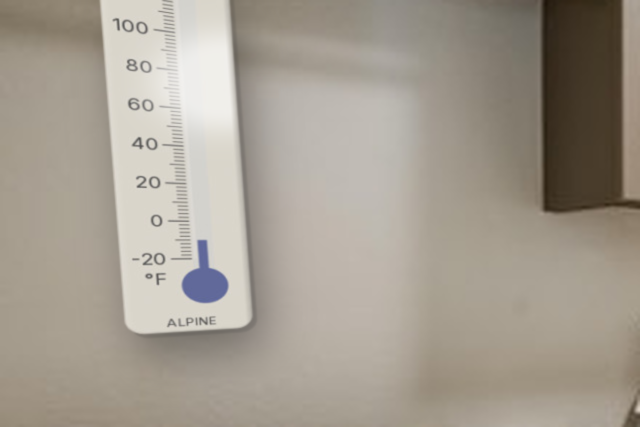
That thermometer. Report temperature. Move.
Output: -10 °F
